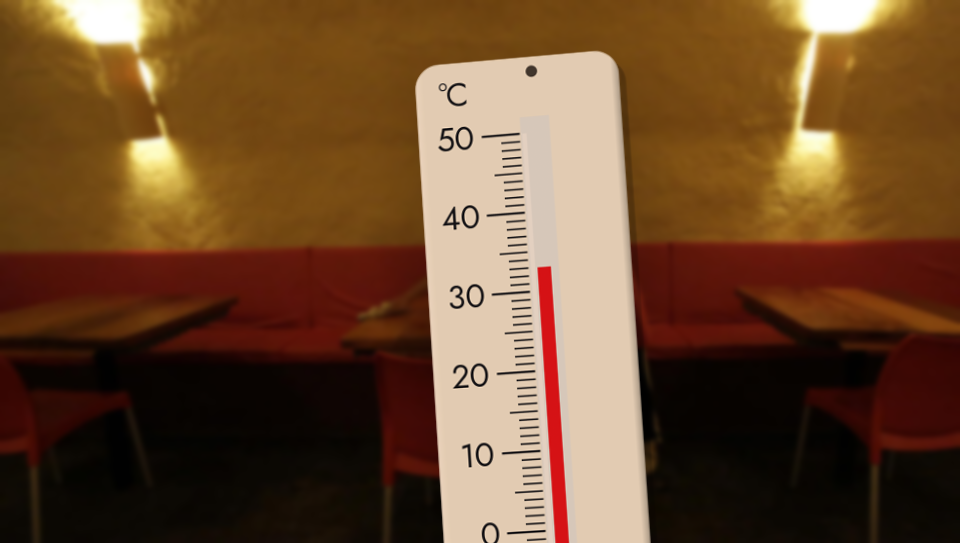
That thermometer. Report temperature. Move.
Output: 33 °C
